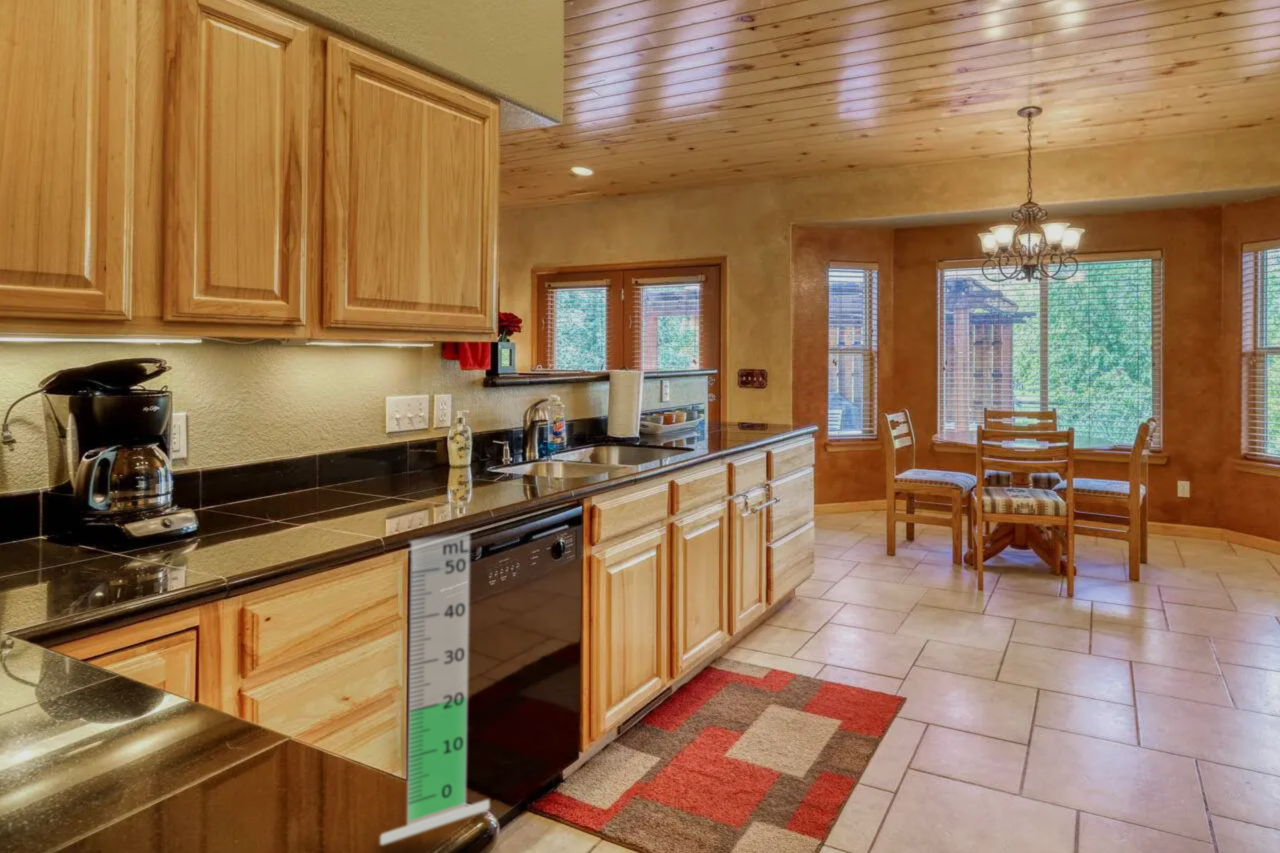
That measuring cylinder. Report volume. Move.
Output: 20 mL
